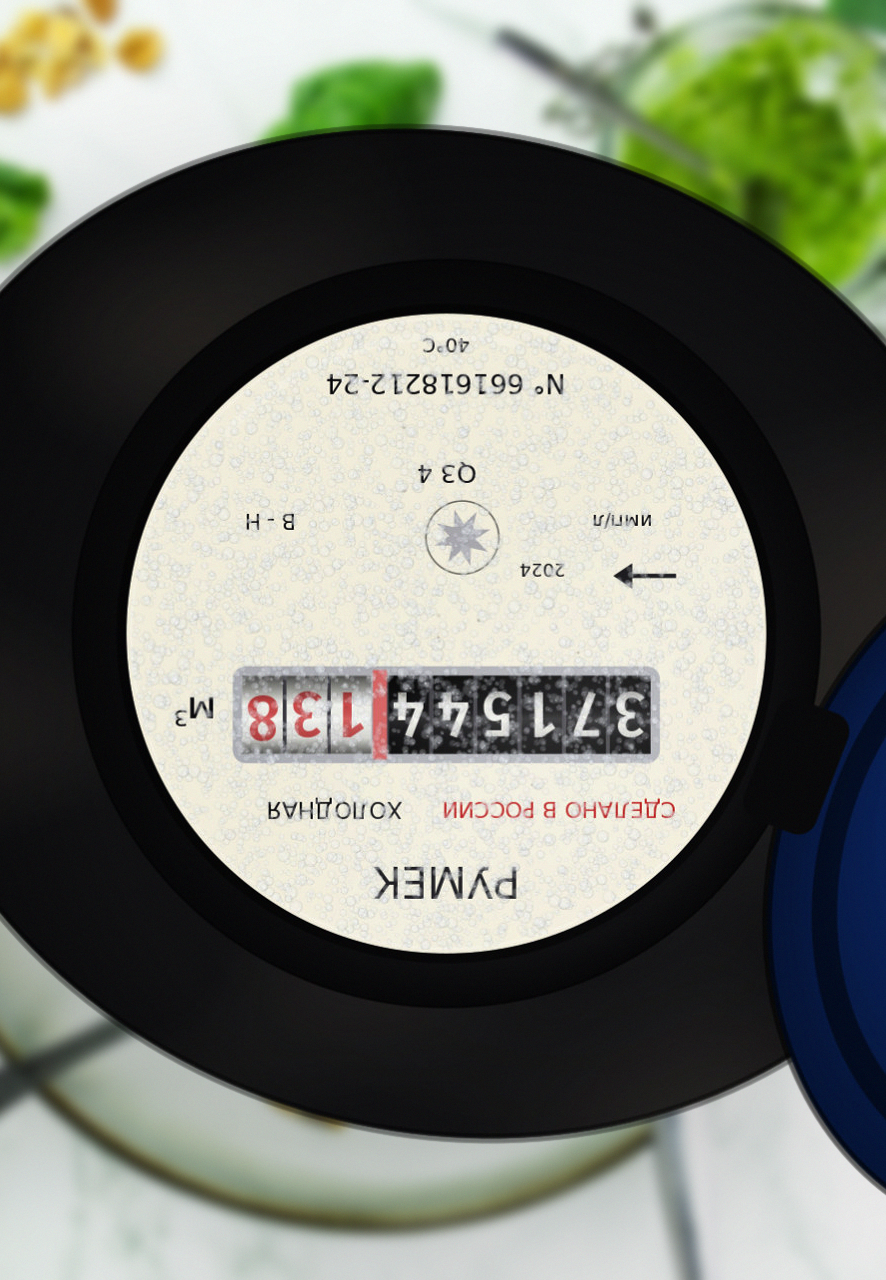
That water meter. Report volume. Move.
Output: 371544.138 m³
